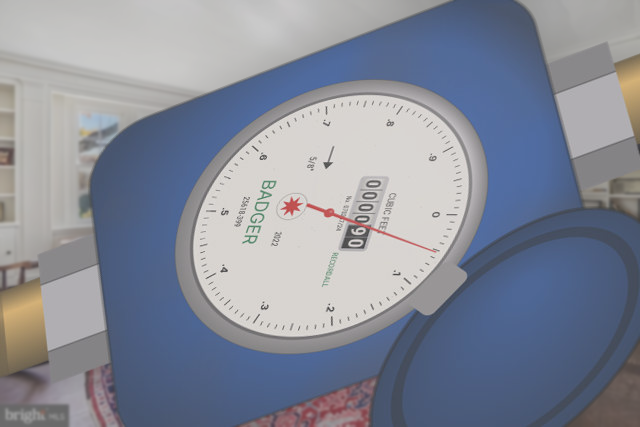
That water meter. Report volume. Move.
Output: 90.05 ft³
